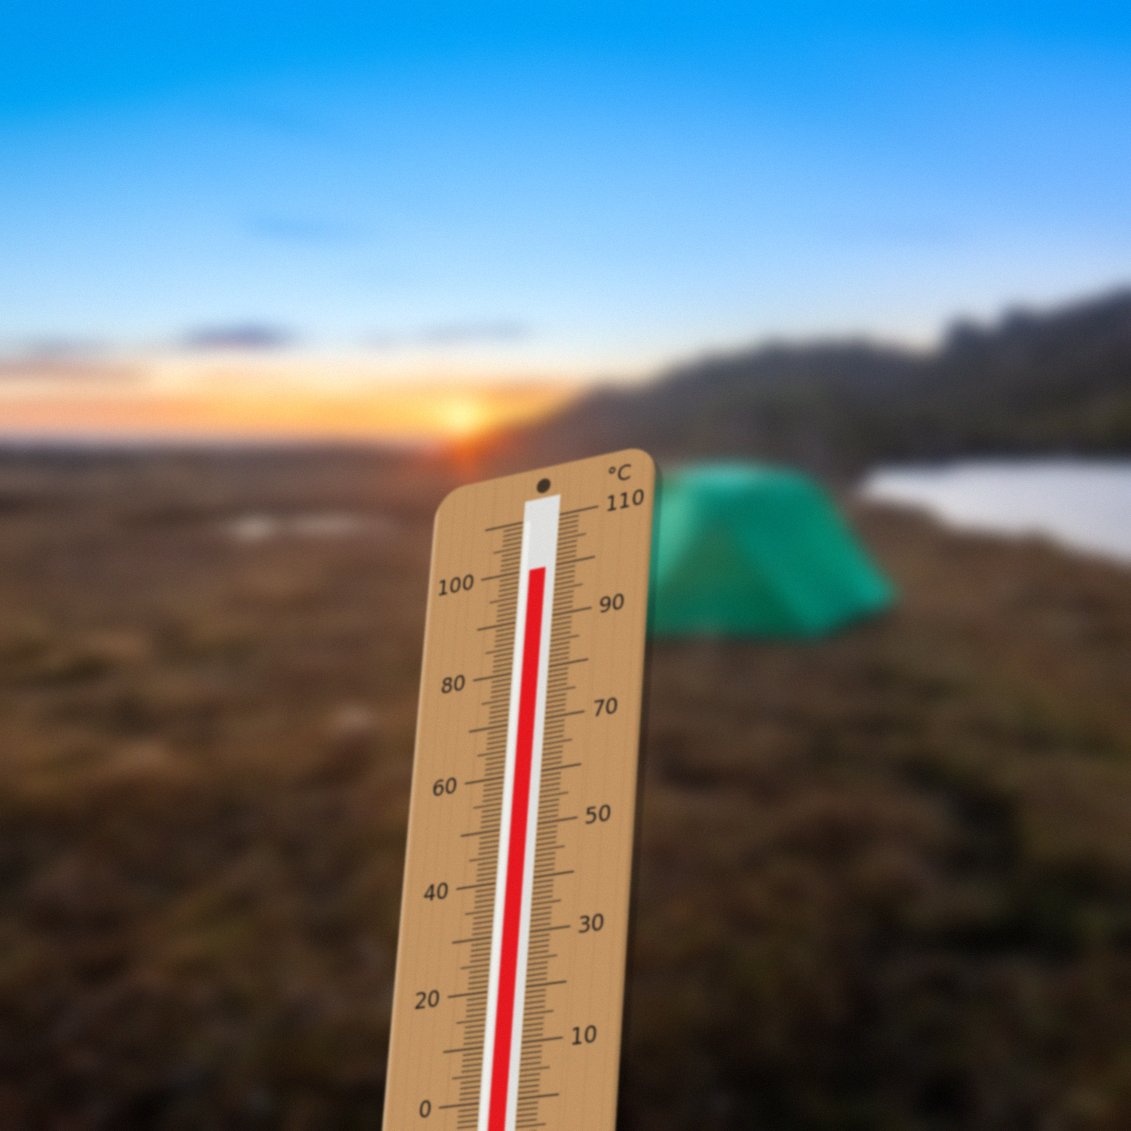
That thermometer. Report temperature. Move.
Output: 100 °C
